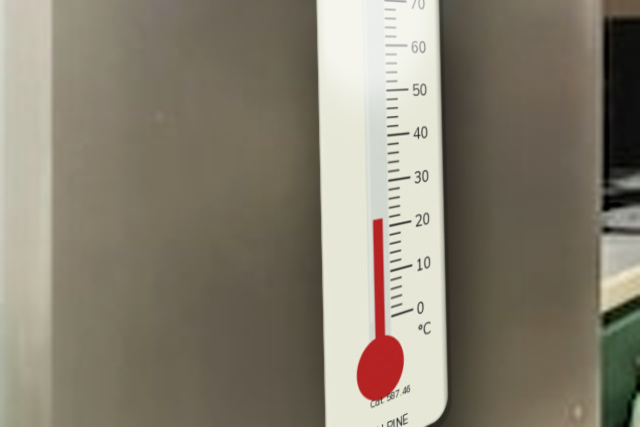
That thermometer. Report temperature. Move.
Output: 22 °C
